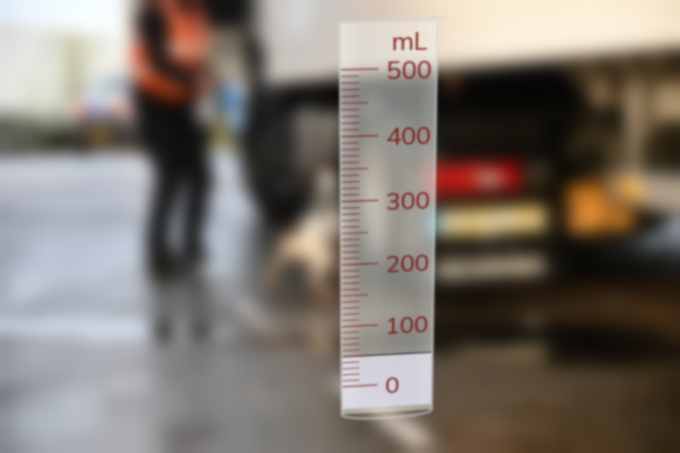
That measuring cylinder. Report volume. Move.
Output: 50 mL
